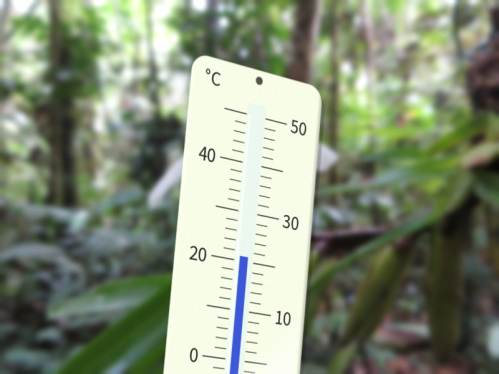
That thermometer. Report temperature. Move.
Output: 21 °C
